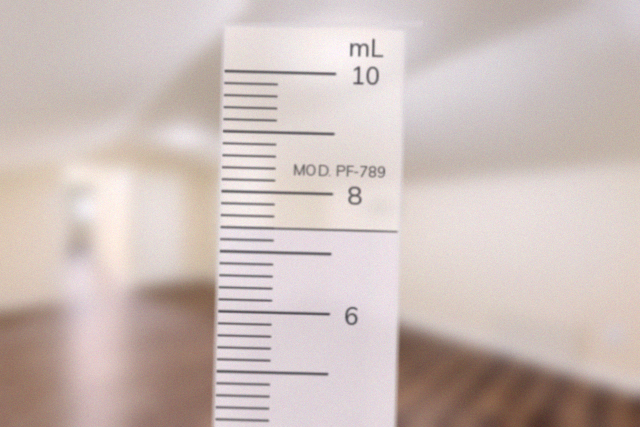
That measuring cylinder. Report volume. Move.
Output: 7.4 mL
